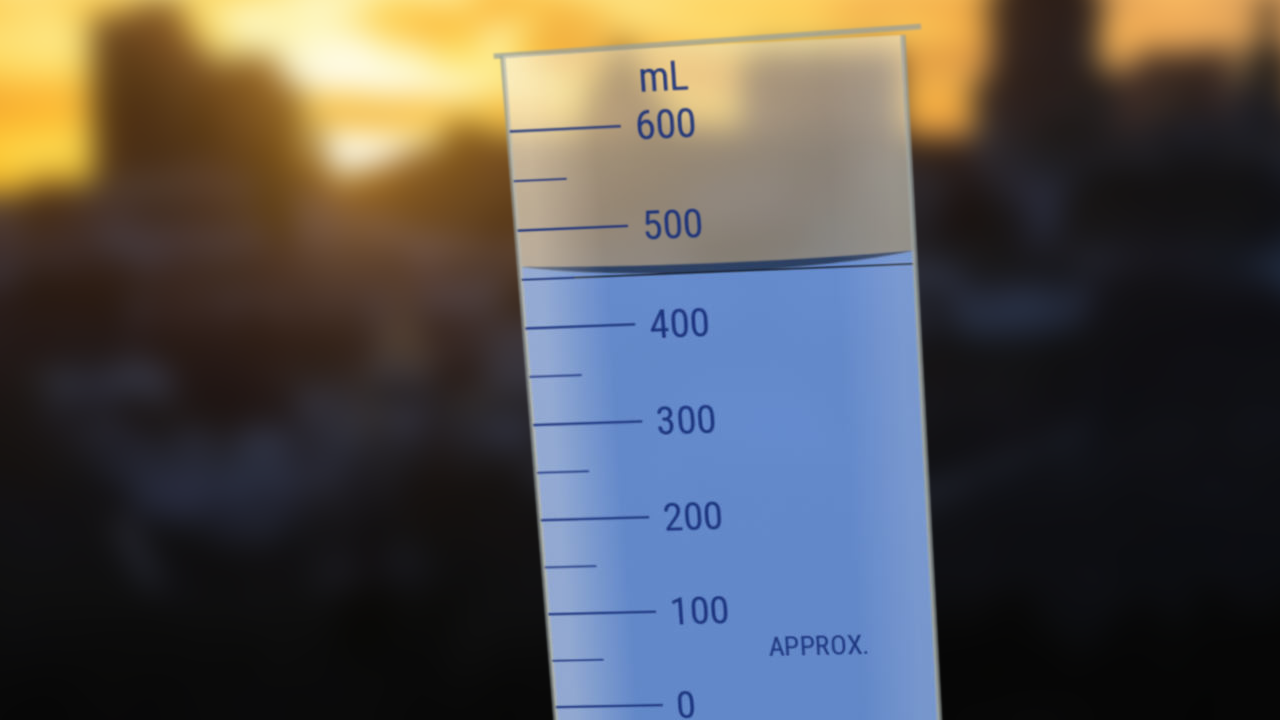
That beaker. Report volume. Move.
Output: 450 mL
